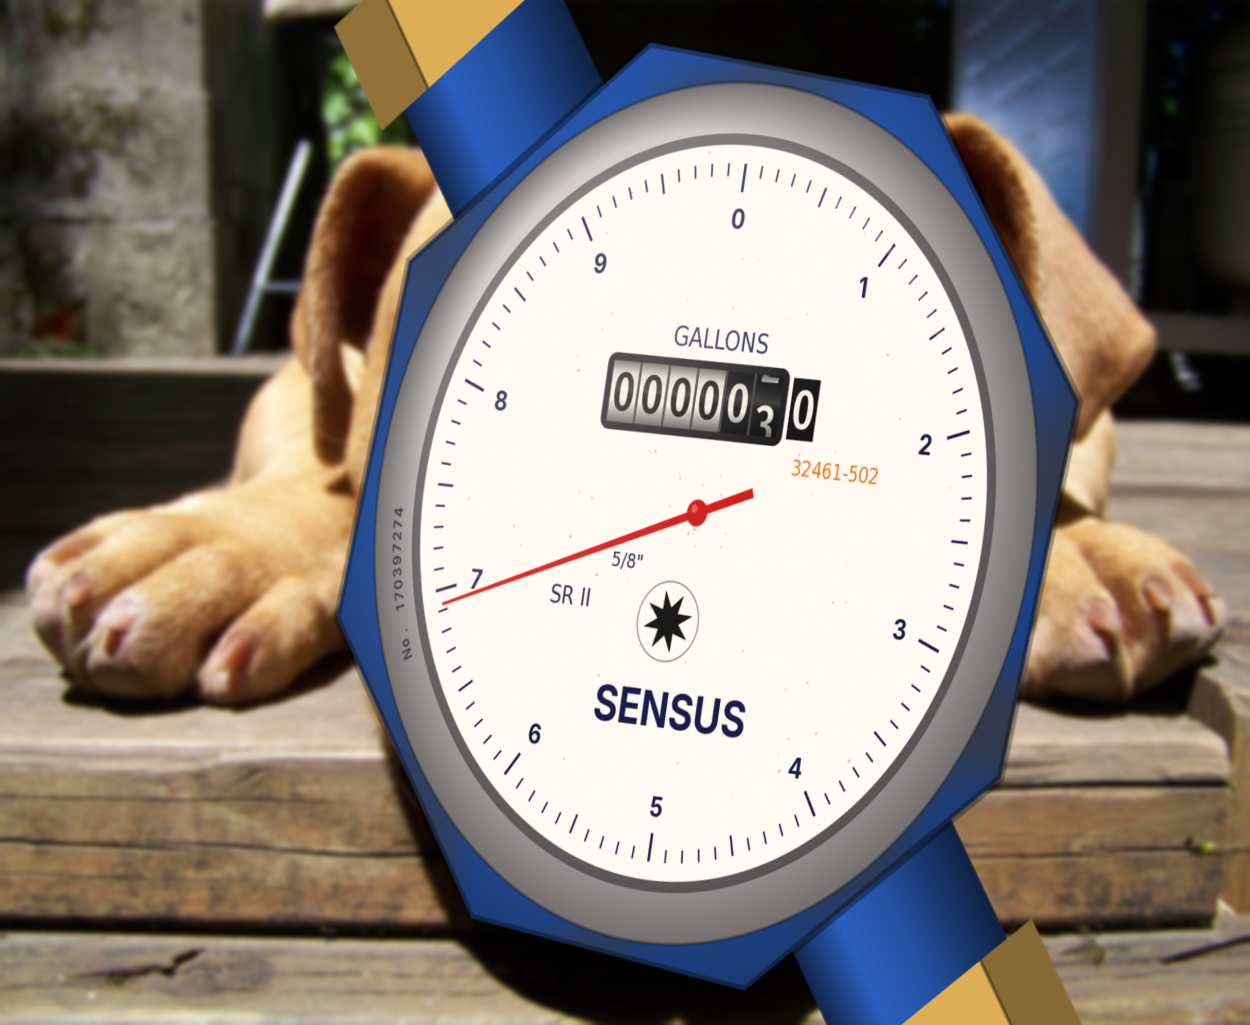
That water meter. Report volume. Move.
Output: 26.9 gal
